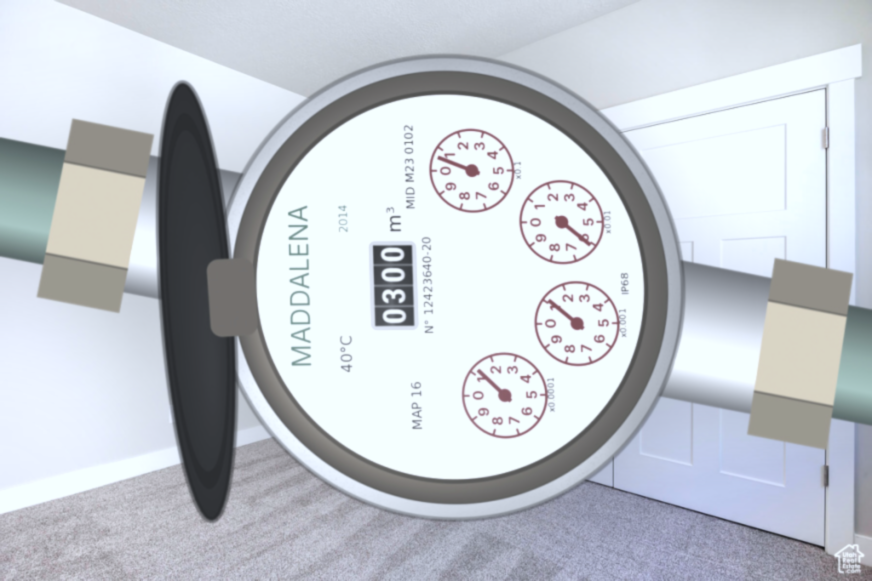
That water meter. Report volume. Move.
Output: 300.0611 m³
